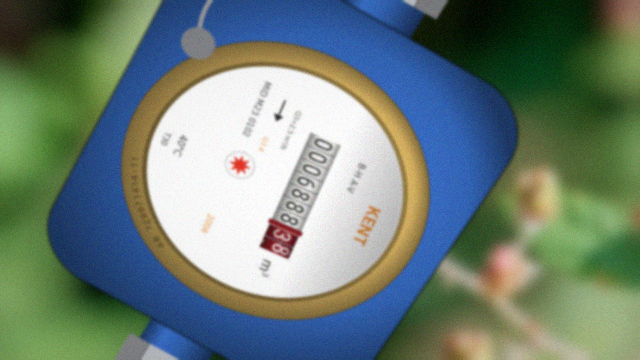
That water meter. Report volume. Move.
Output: 6888.38 m³
